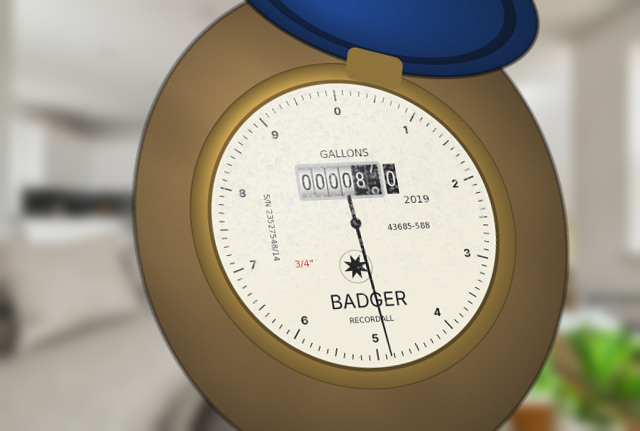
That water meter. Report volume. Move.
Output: 874.8 gal
